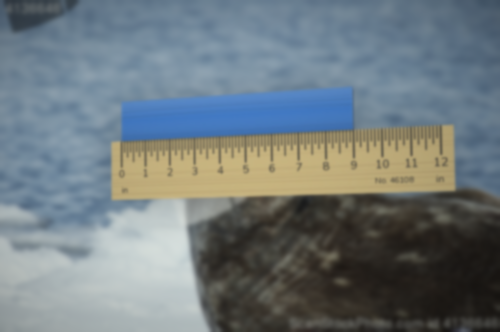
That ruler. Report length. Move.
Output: 9 in
